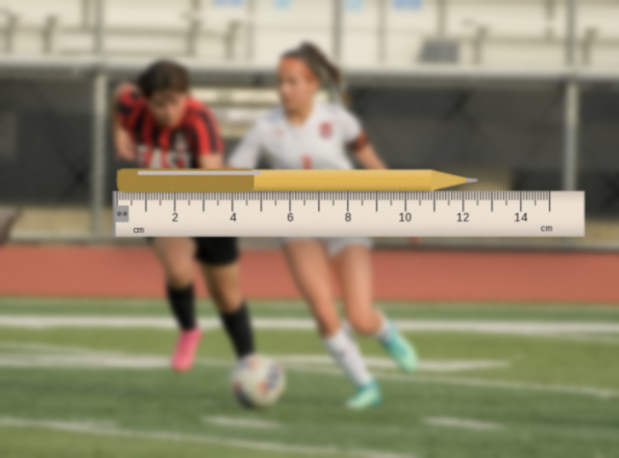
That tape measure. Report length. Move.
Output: 12.5 cm
